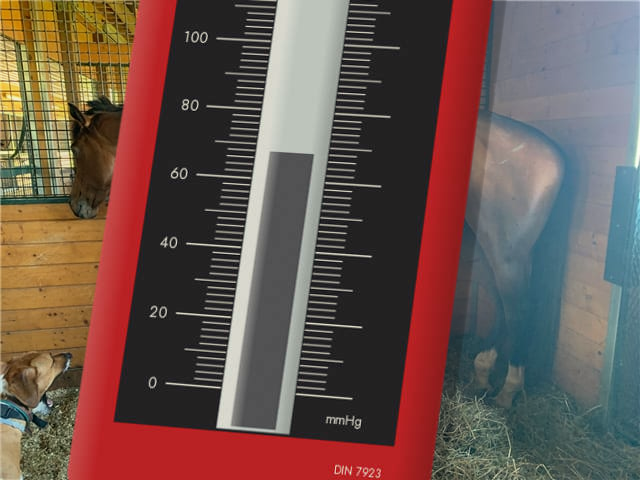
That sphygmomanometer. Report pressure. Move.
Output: 68 mmHg
